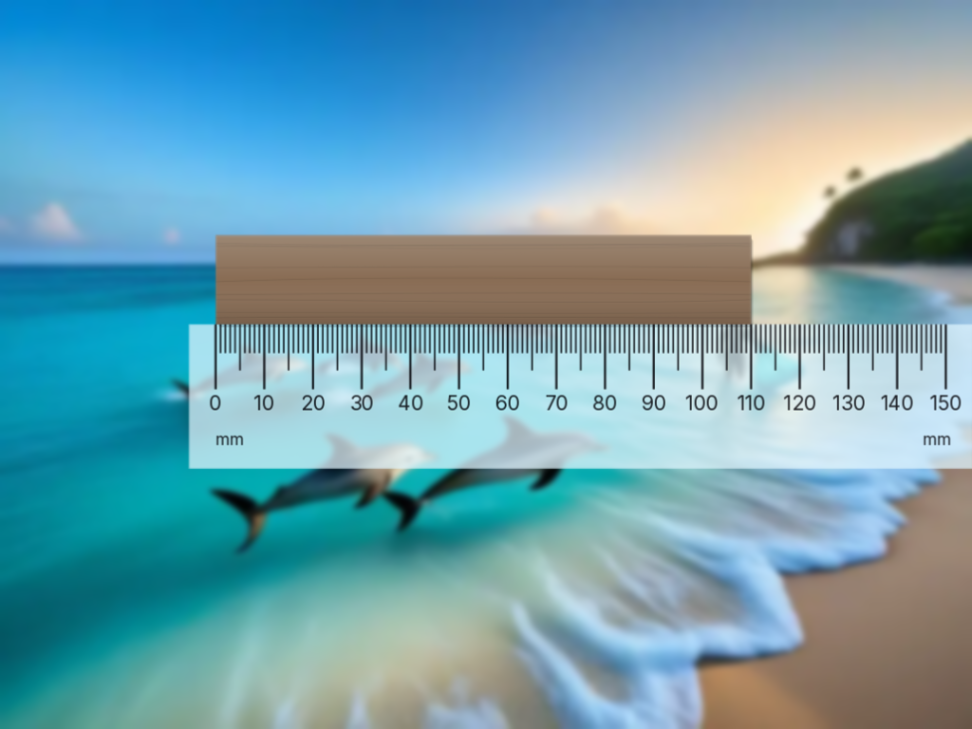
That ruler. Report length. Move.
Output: 110 mm
